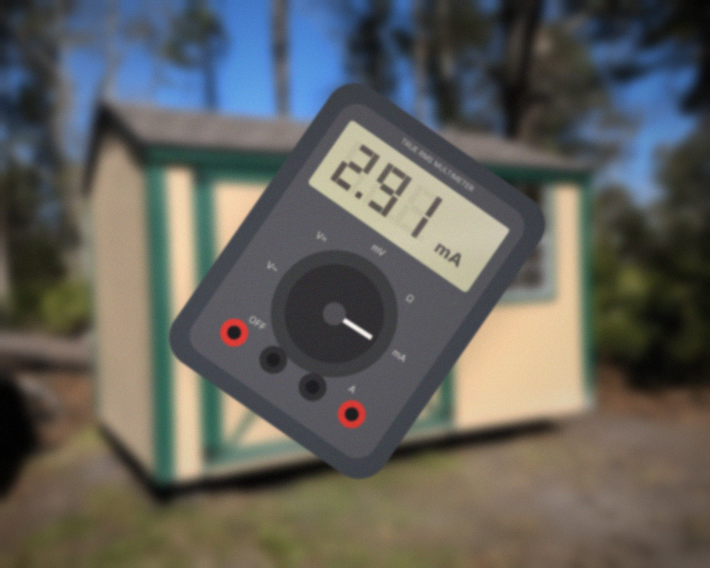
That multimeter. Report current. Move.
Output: 2.91 mA
